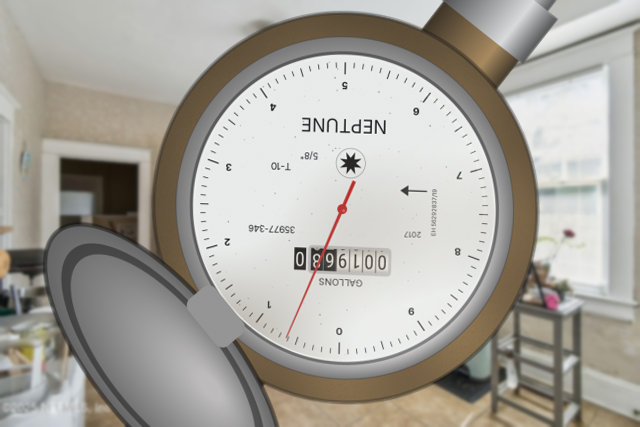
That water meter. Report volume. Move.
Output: 19680.6 gal
